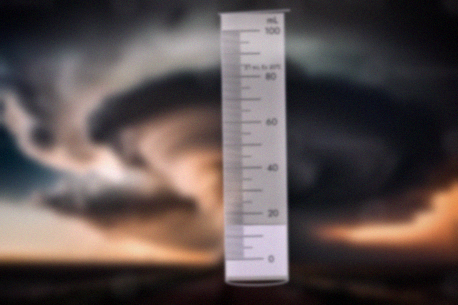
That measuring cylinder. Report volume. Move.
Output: 15 mL
